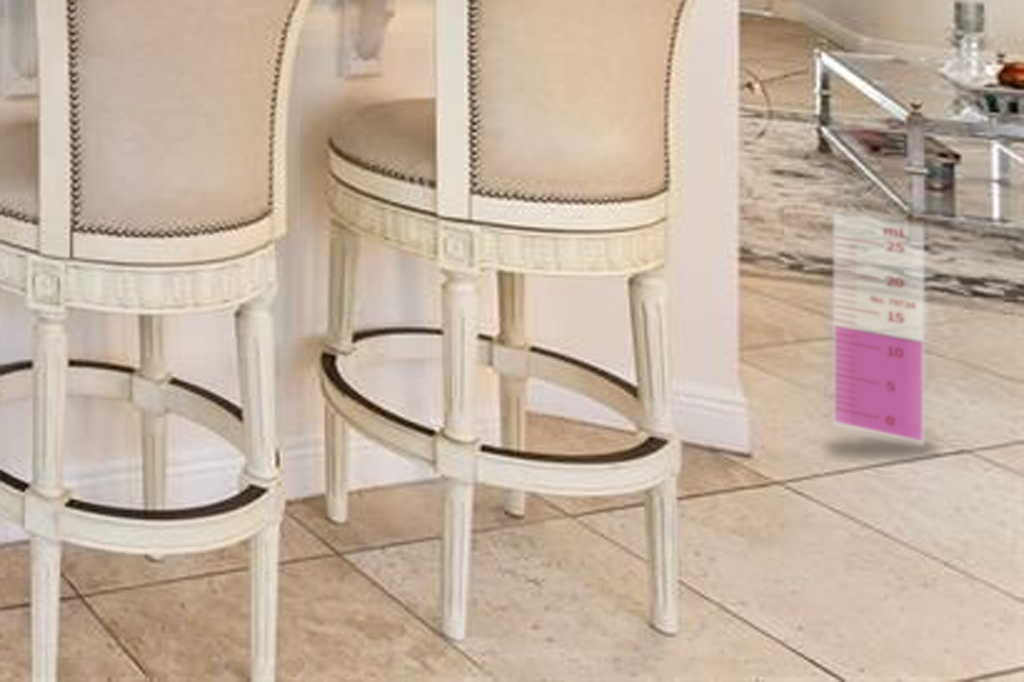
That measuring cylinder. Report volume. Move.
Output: 12 mL
